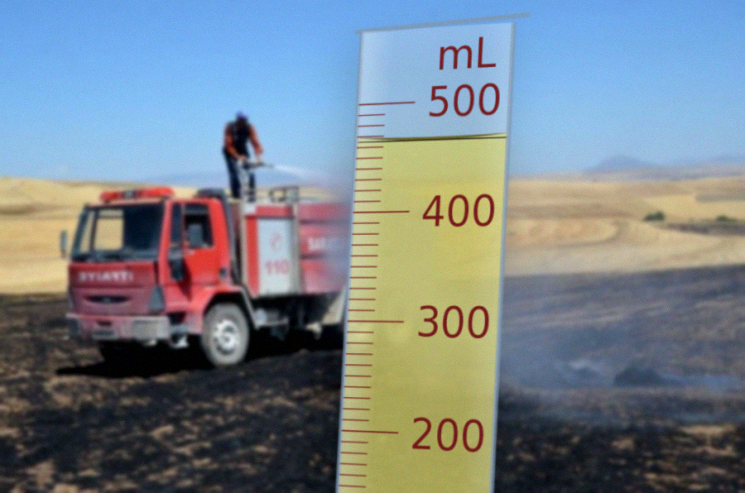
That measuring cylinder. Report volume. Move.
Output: 465 mL
